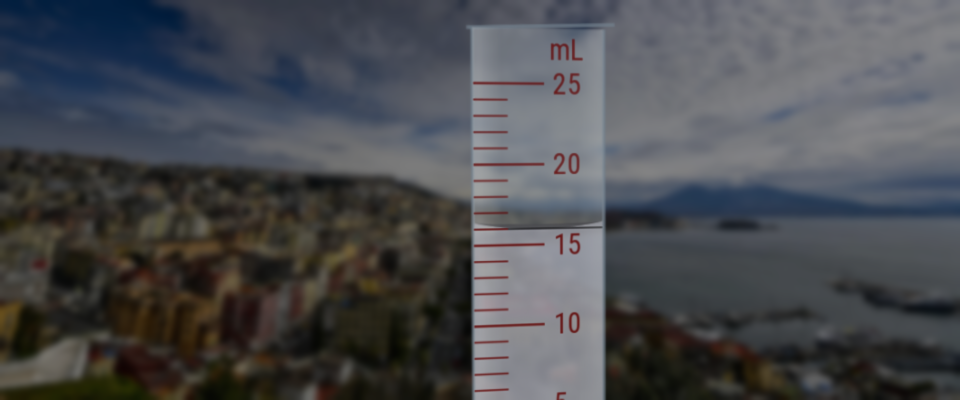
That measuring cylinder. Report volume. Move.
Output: 16 mL
